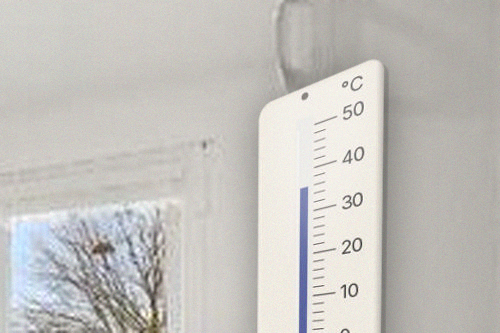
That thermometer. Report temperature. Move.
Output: 36 °C
